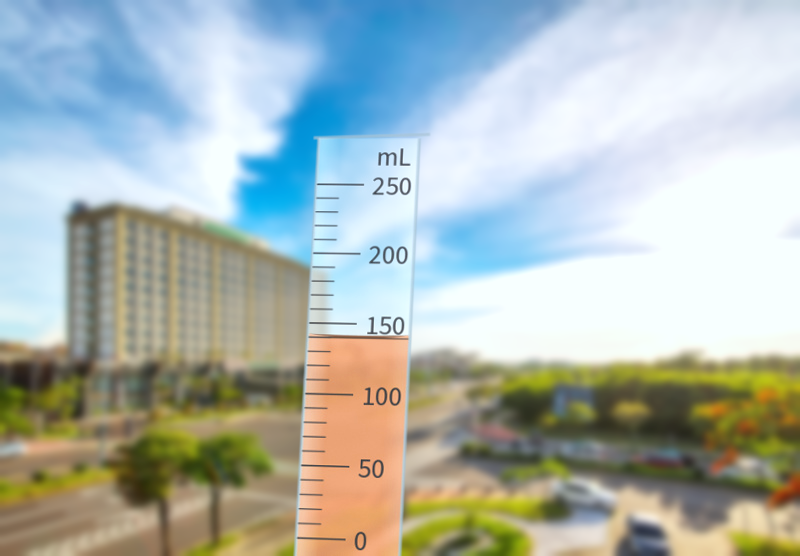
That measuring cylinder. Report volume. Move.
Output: 140 mL
